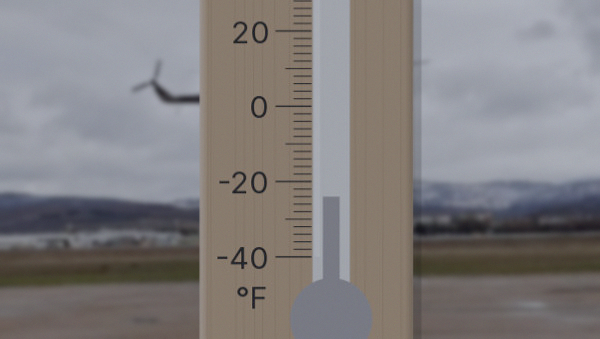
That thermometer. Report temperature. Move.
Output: -24 °F
